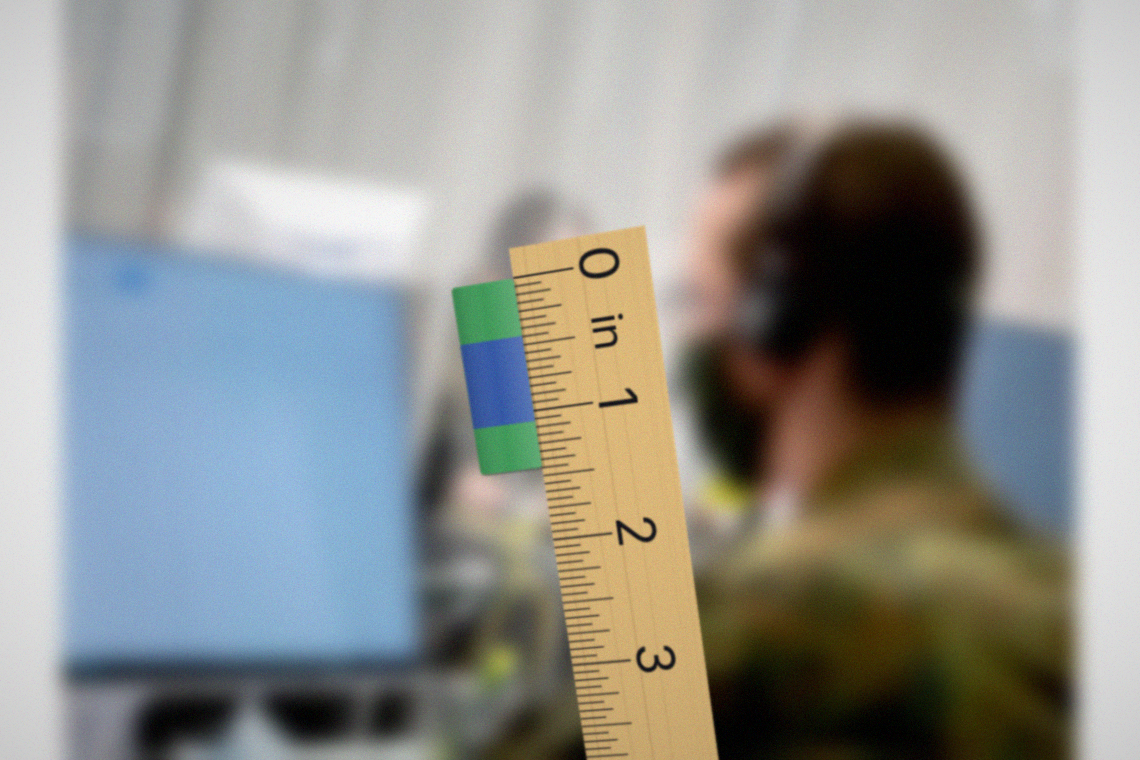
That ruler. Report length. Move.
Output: 1.4375 in
